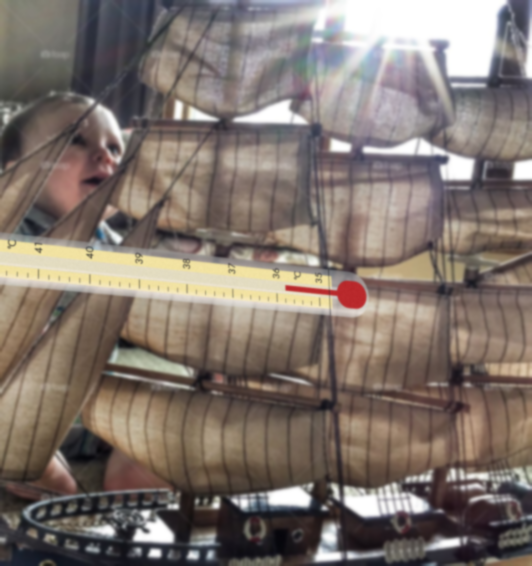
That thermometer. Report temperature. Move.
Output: 35.8 °C
